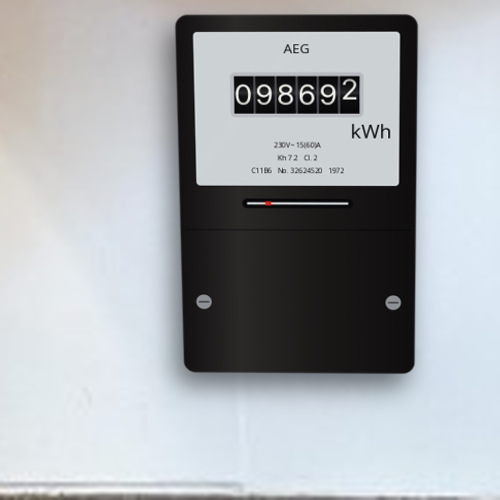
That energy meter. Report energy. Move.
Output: 98692 kWh
